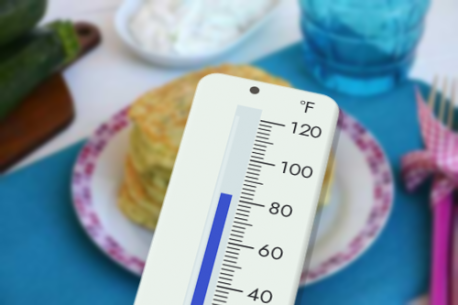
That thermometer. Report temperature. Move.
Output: 82 °F
